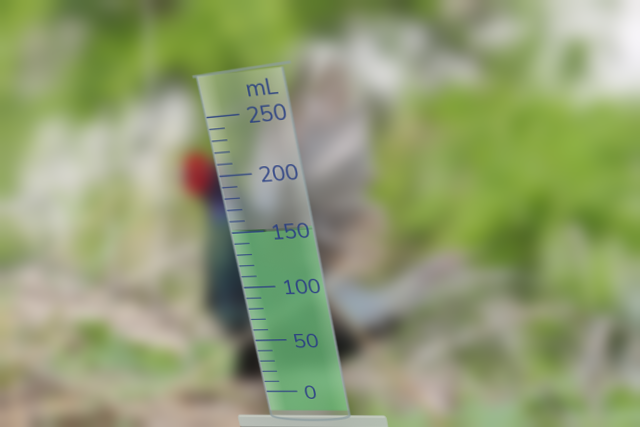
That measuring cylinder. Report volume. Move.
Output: 150 mL
